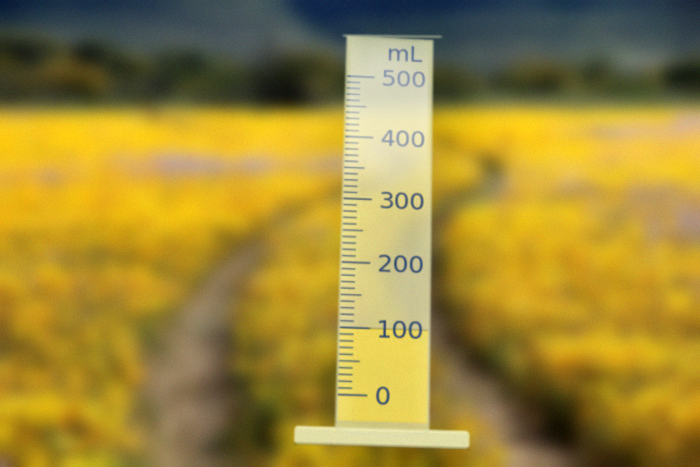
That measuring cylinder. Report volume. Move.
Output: 100 mL
